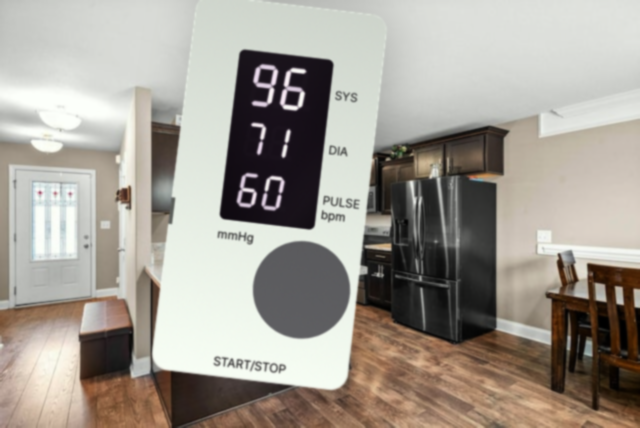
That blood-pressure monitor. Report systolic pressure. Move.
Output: 96 mmHg
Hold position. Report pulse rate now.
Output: 60 bpm
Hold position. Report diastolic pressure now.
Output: 71 mmHg
